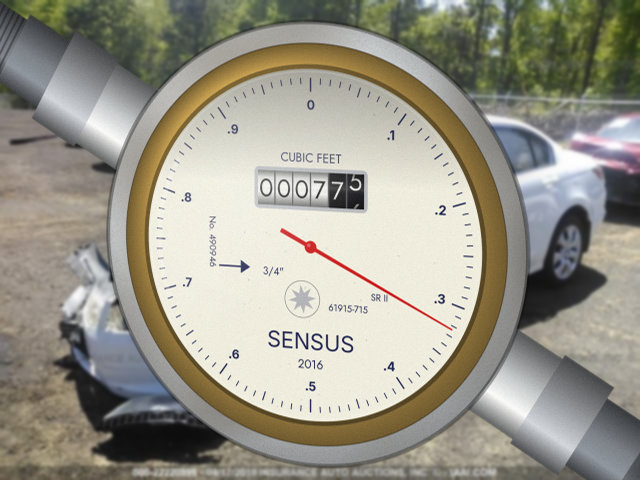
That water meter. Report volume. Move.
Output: 775.32 ft³
